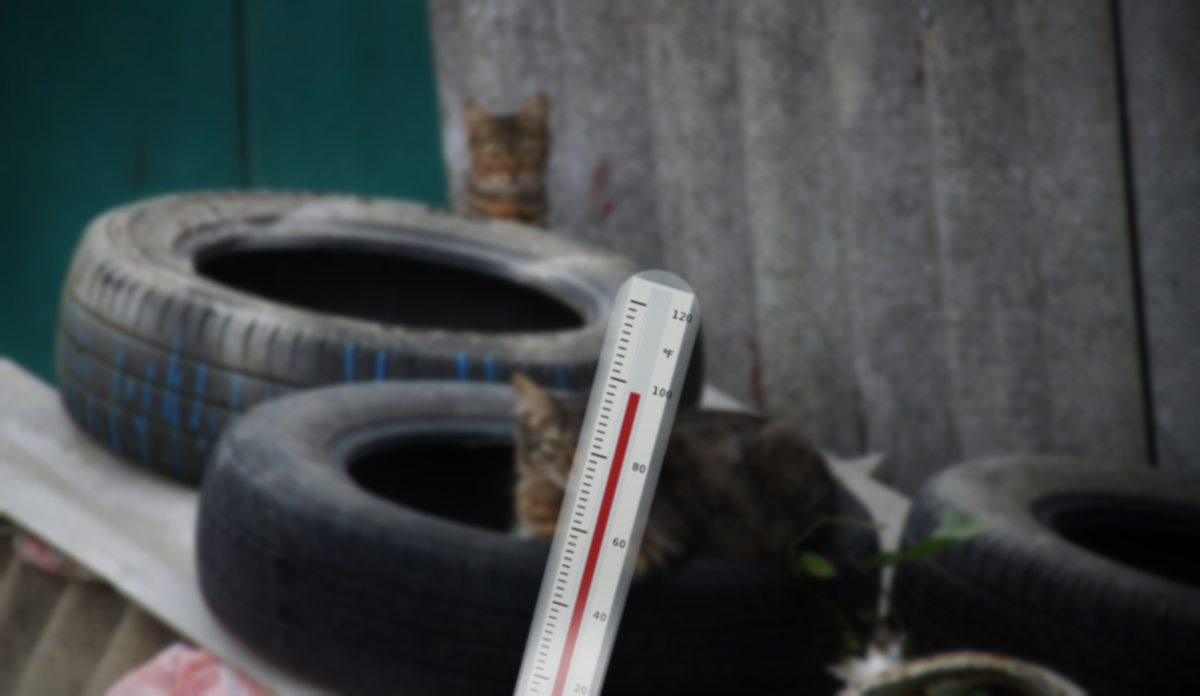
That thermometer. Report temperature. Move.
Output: 98 °F
